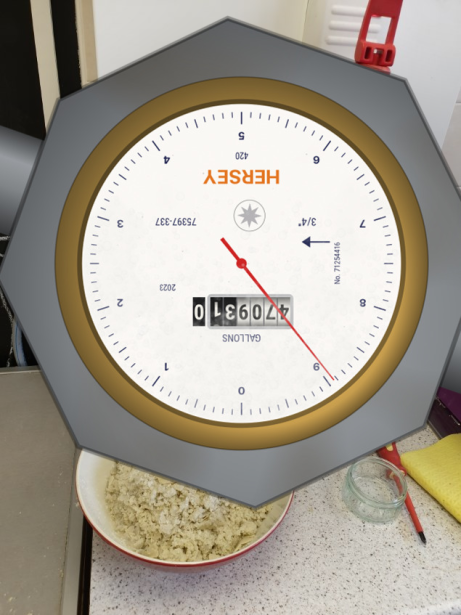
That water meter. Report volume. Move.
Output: 4709308.9 gal
